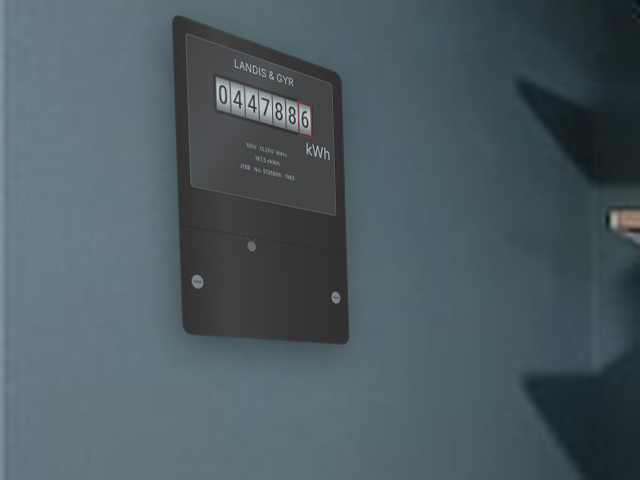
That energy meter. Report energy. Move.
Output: 44788.6 kWh
